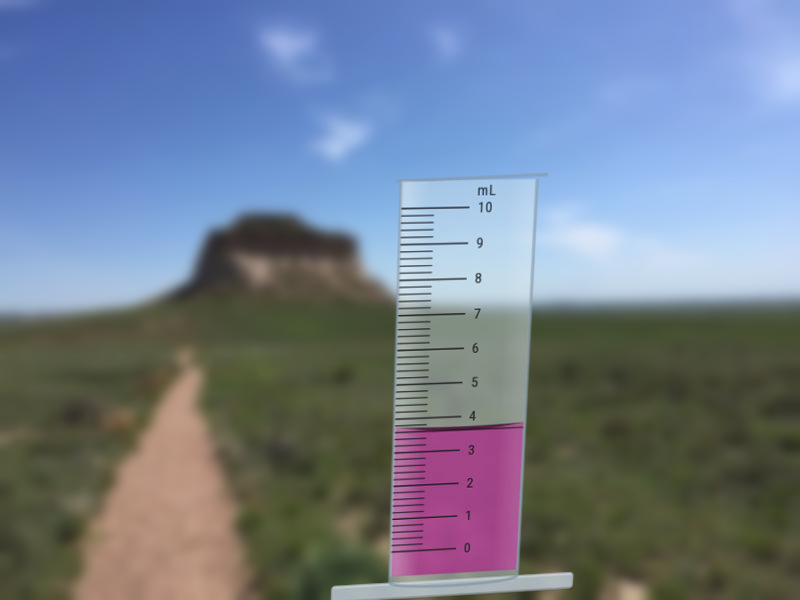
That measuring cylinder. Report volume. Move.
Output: 3.6 mL
